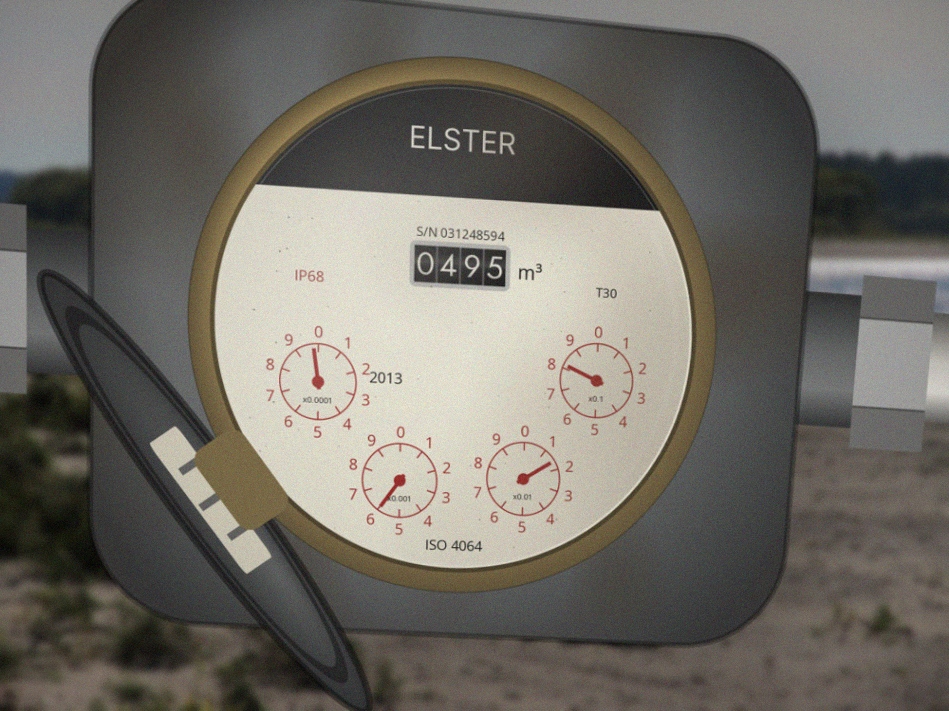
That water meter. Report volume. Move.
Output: 495.8159 m³
